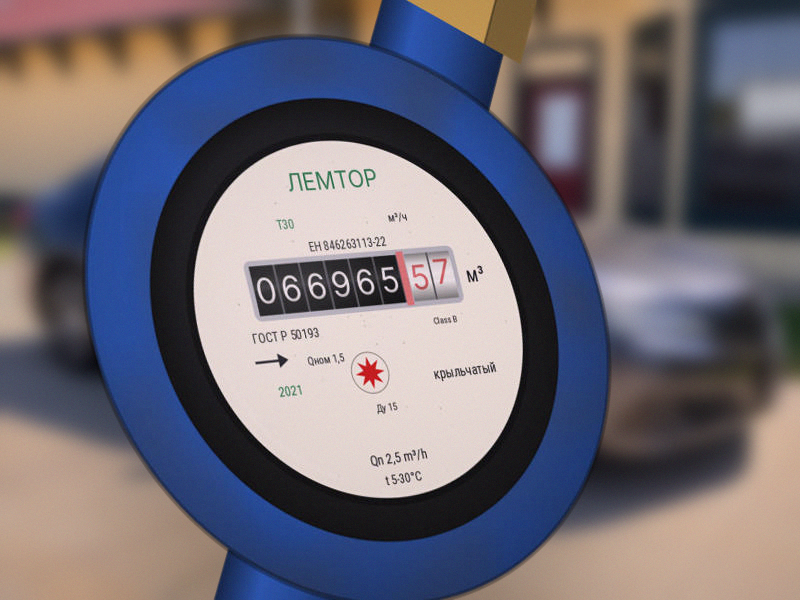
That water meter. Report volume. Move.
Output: 66965.57 m³
